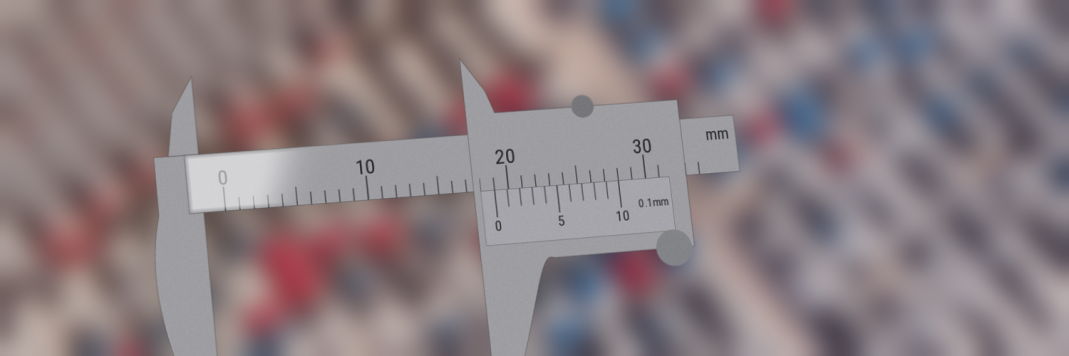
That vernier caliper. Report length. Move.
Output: 19.0 mm
